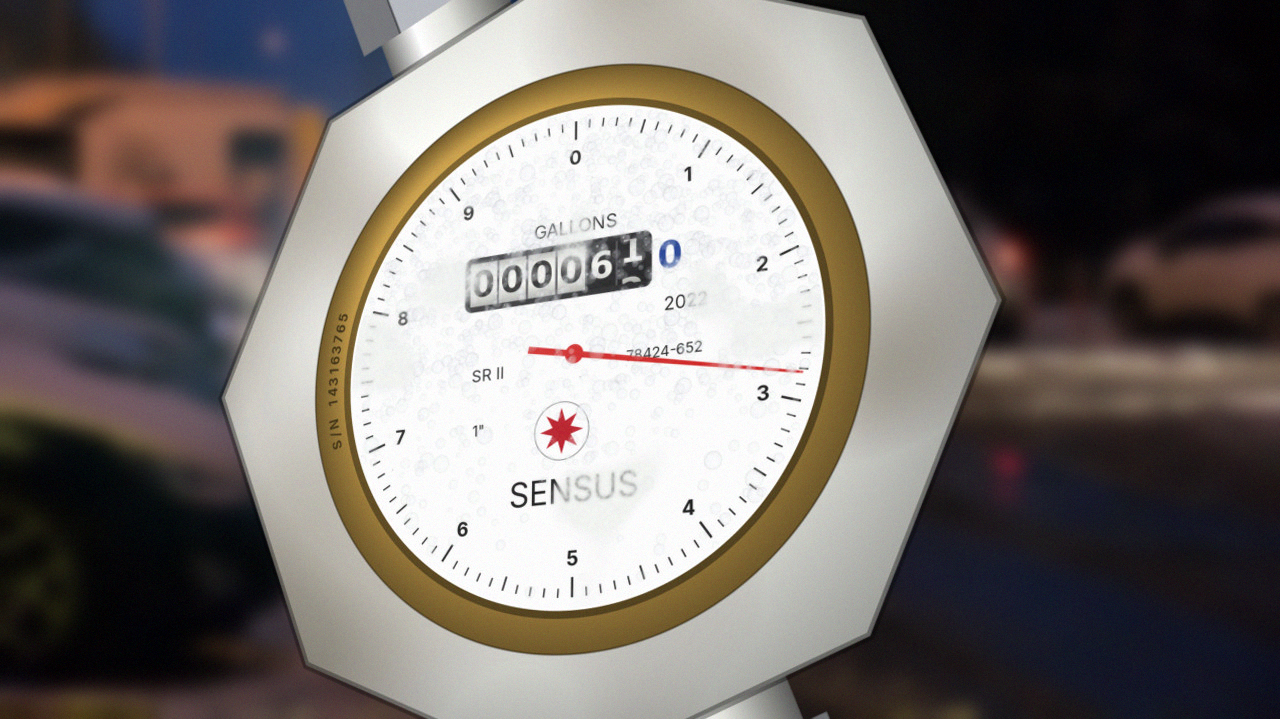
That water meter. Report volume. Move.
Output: 612.8 gal
